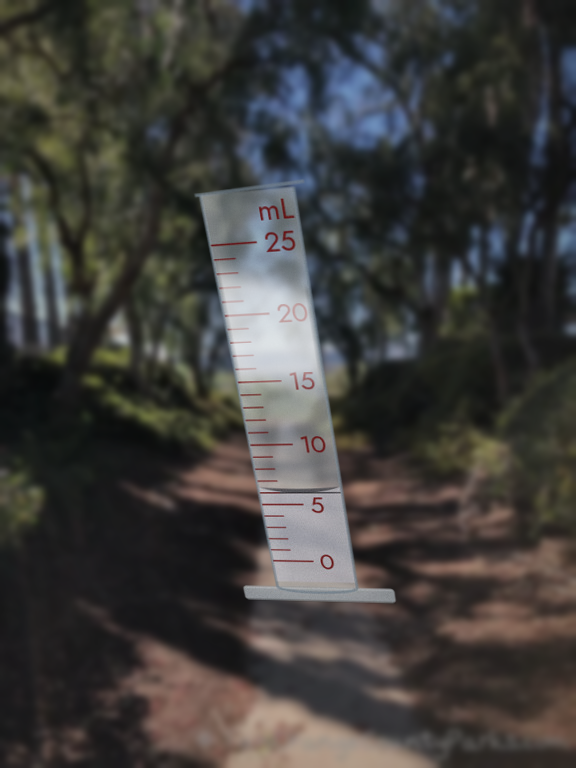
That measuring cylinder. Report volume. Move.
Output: 6 mL
